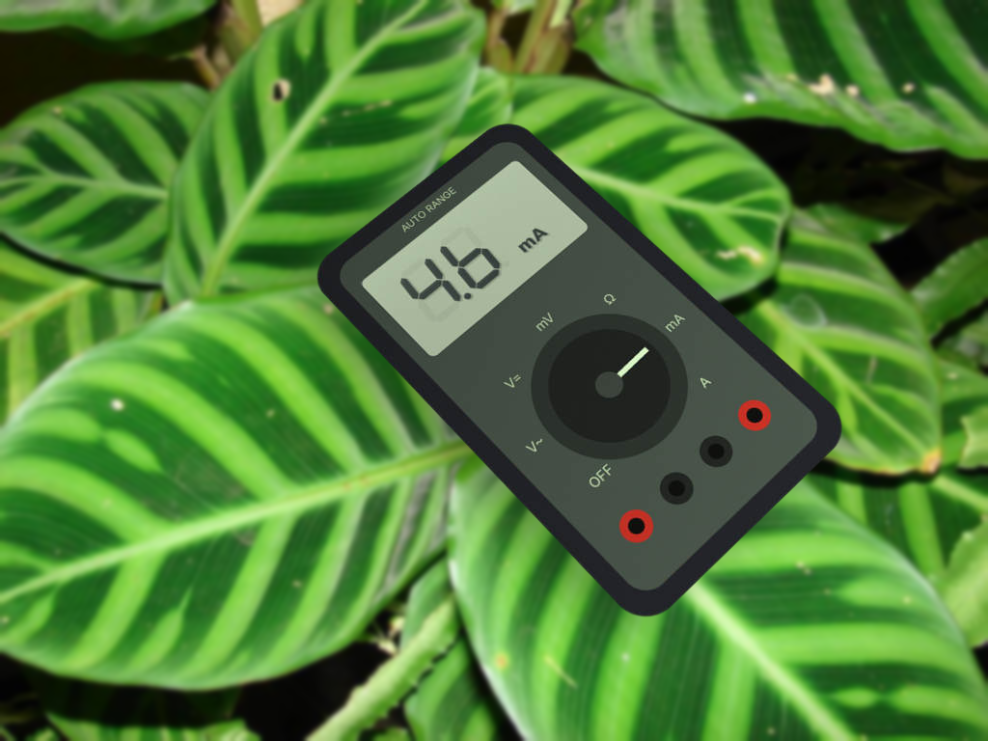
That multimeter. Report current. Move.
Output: 4.6 mA
